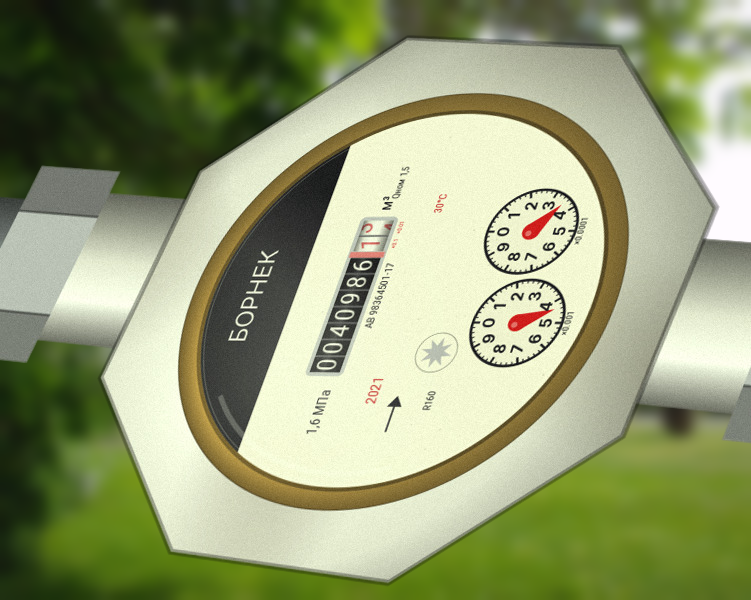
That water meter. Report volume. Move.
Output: 40986.1343 m³
